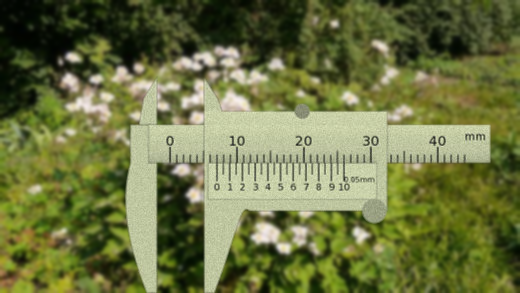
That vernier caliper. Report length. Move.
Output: 7.0 mm
